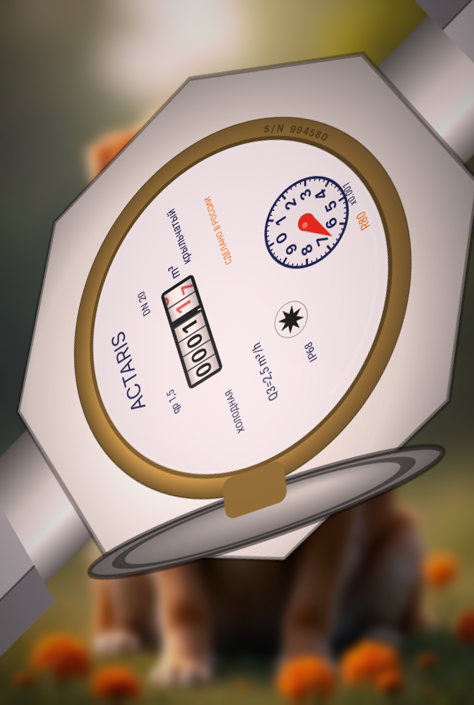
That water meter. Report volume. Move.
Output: 1.166 m³
